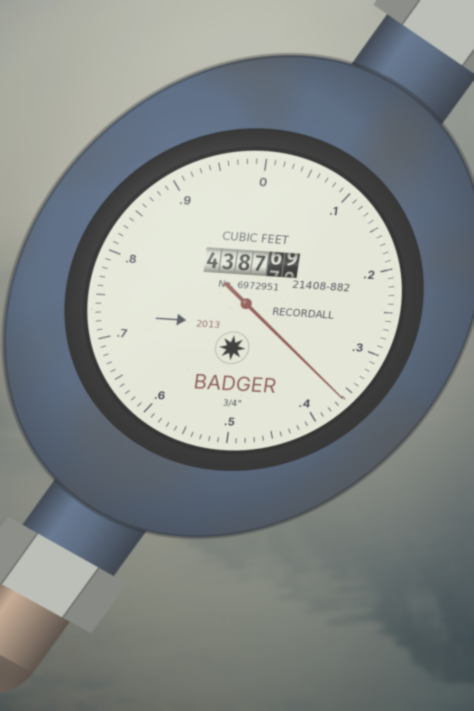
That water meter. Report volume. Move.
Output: 438769.36 ft³
